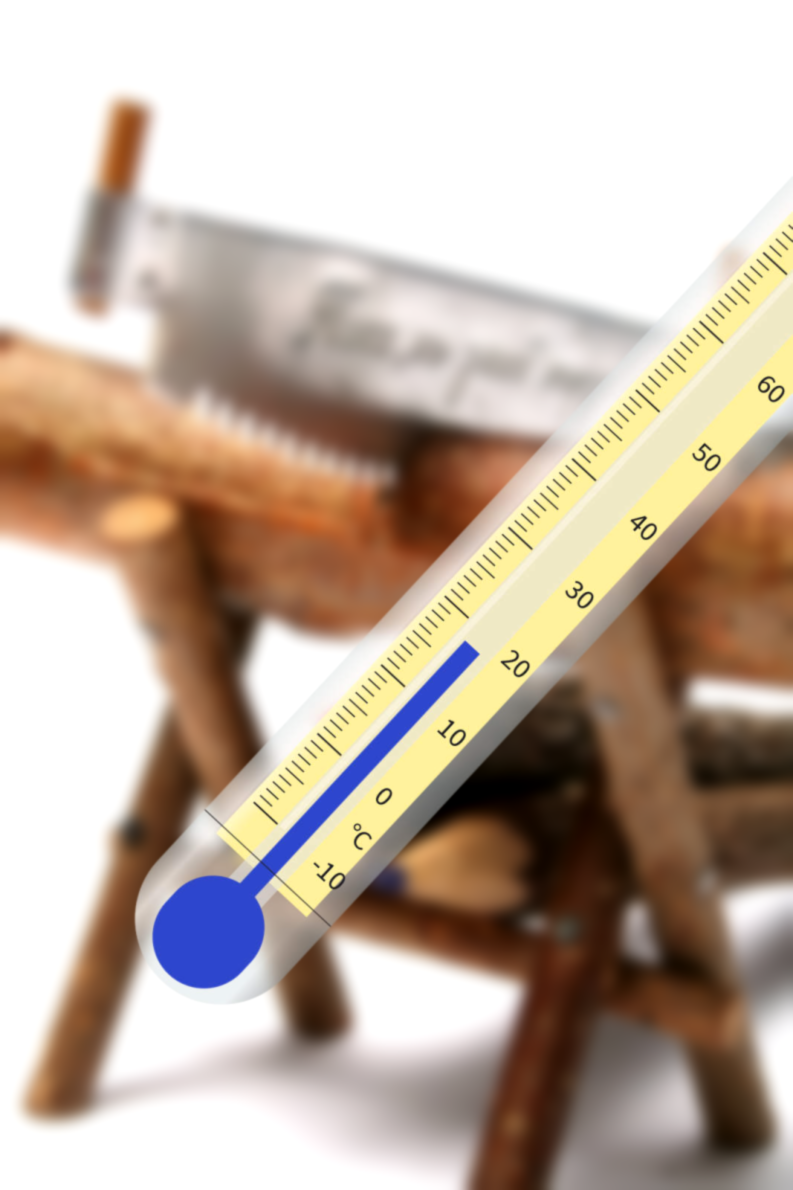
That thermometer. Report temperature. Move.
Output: 18 °C
